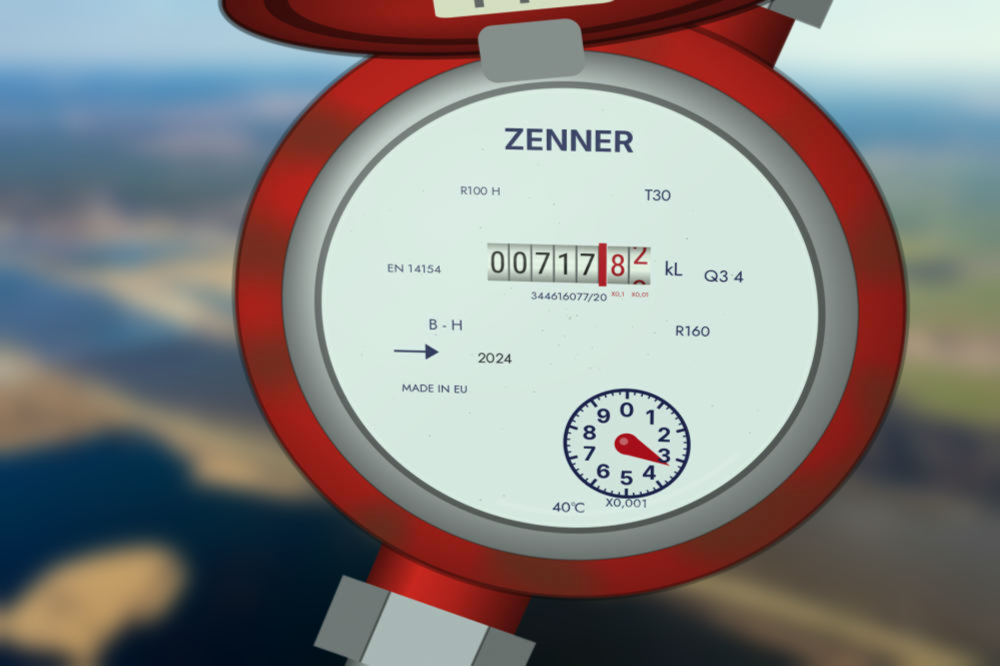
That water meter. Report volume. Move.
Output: 717.823 kL
